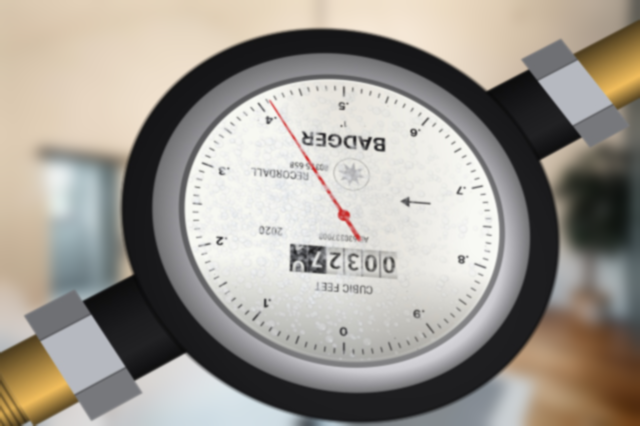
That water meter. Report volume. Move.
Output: 3270.41 ft³
